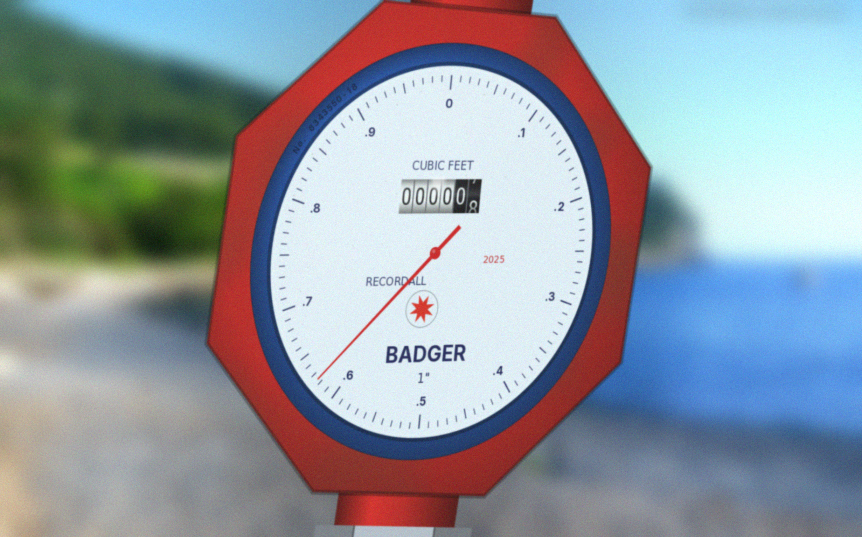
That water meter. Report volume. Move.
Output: 7.62 ft³
